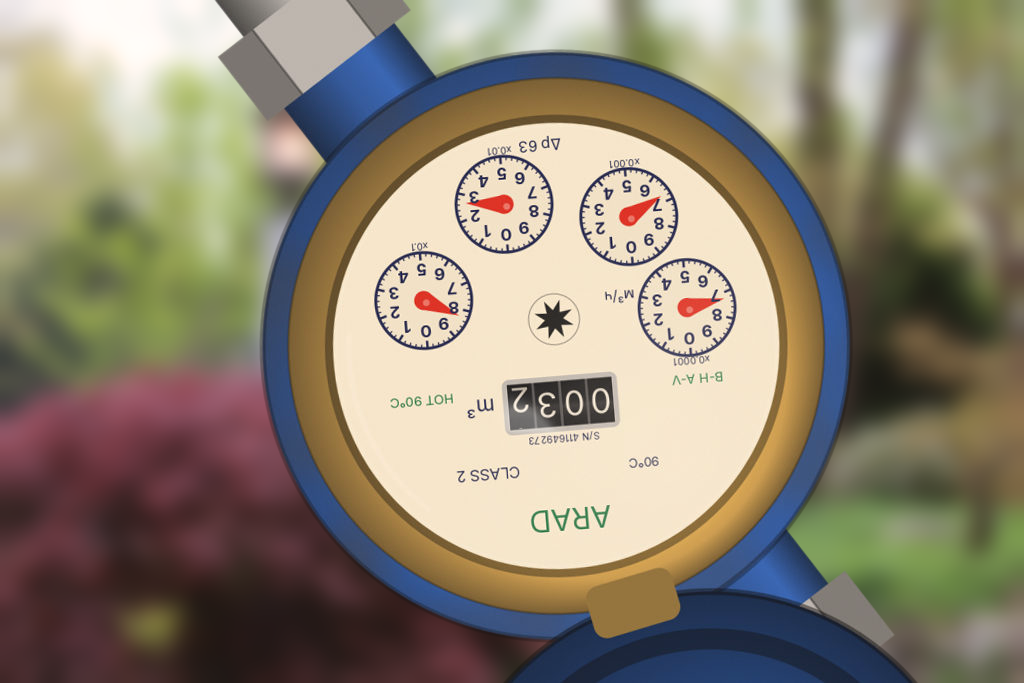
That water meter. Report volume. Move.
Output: 31.8267 m³
